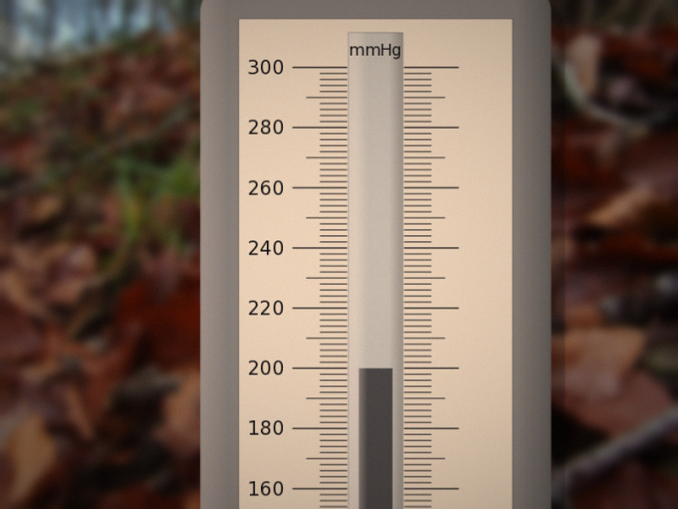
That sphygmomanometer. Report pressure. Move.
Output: 200 mmHg
